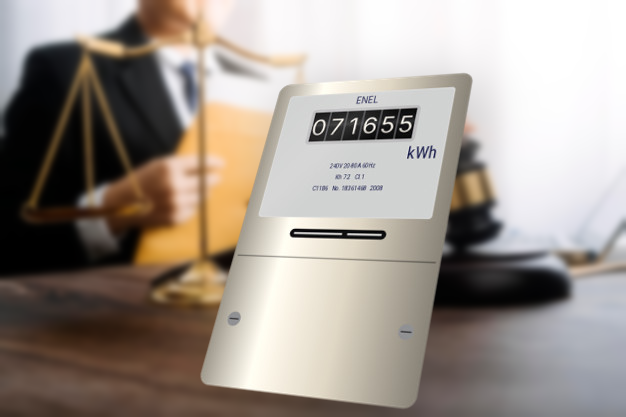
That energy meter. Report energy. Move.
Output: 71655 kWh
